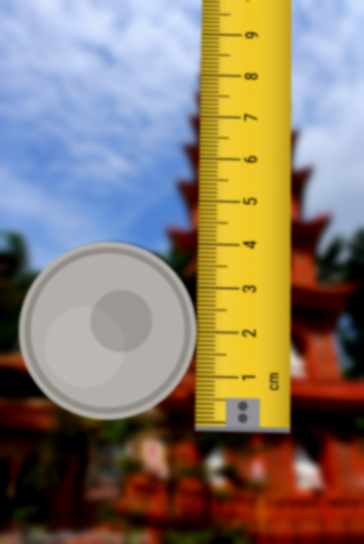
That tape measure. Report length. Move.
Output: 4 cm
